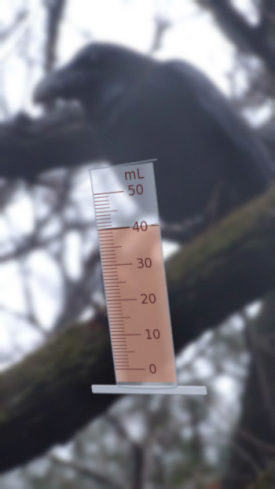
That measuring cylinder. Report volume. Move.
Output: 40 mL
